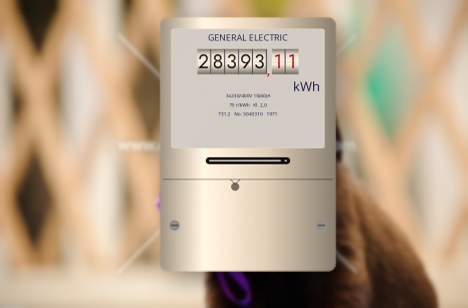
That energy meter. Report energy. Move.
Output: 28393.11 kWh
